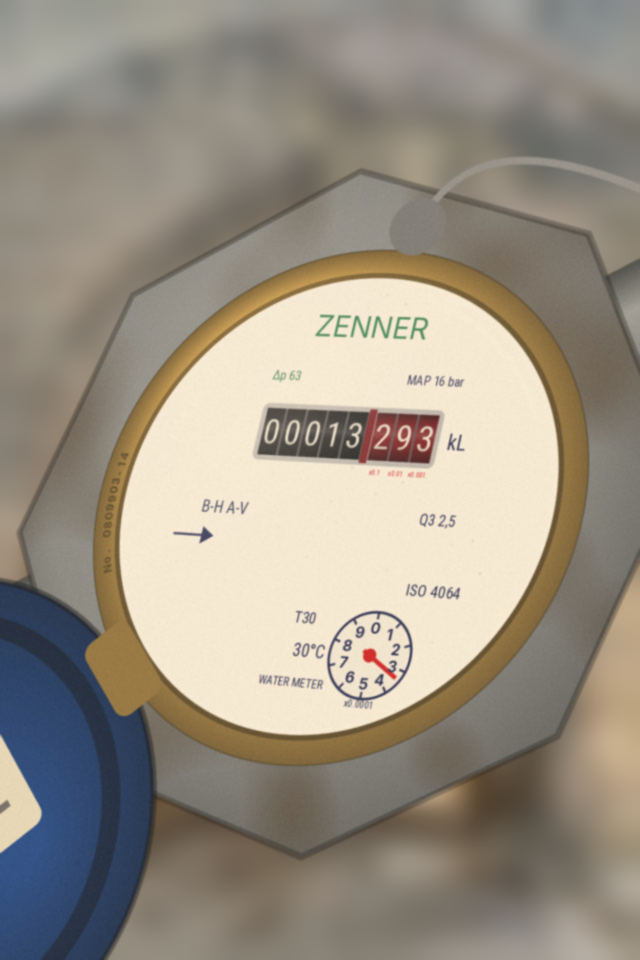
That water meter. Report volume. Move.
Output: 13.2933 kL
